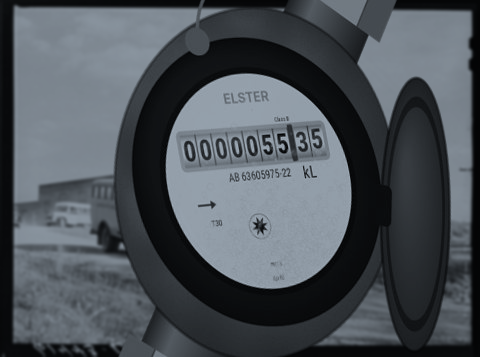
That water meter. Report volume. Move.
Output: 55.35 kL
